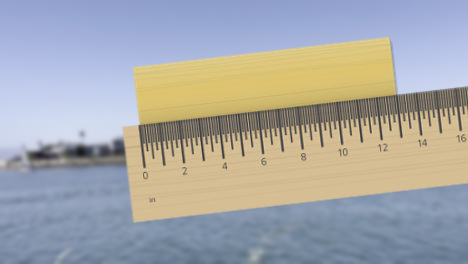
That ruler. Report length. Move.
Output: 13 in
